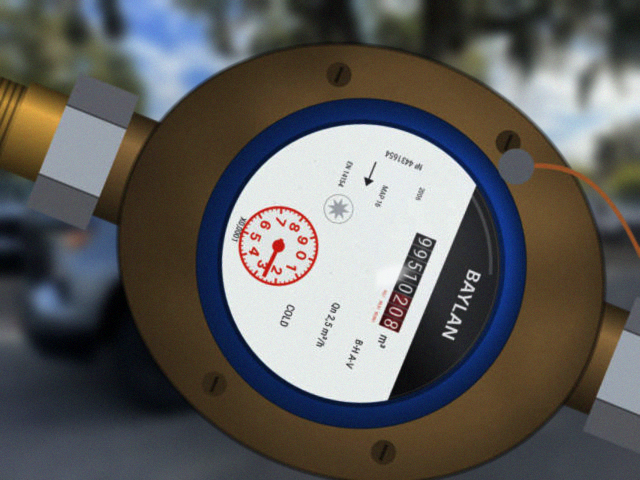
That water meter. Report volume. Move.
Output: 99510.2082 m³
